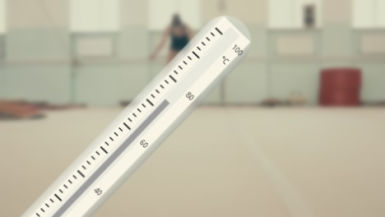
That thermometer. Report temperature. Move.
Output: 74 °C
